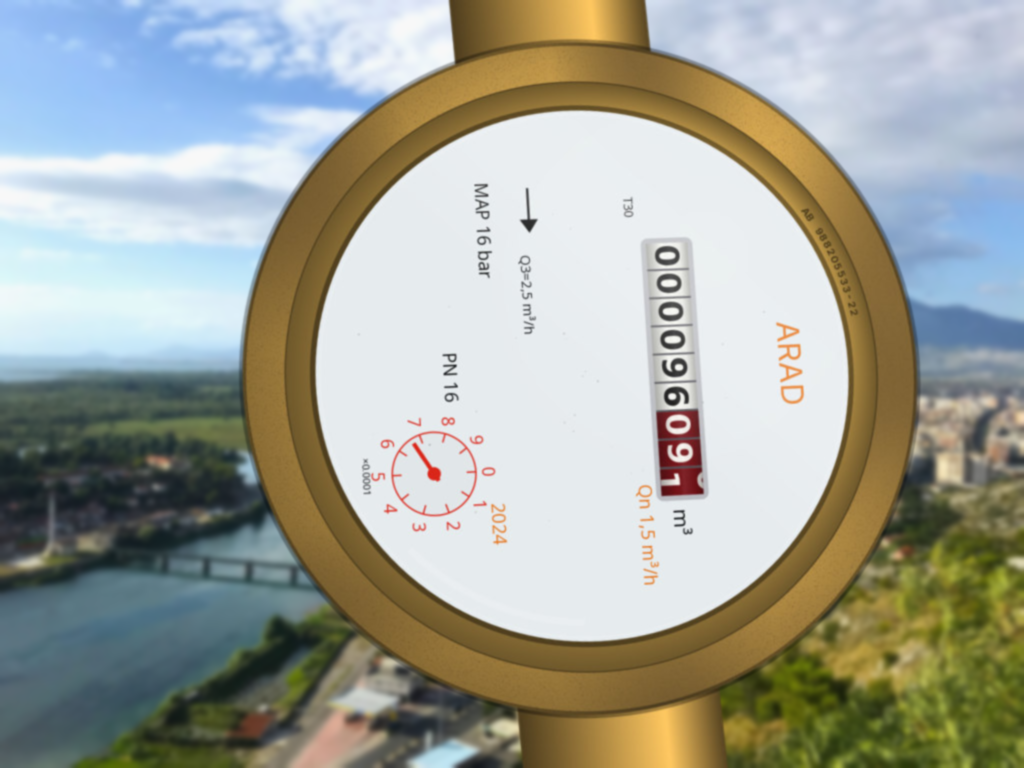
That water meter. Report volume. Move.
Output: 96.0906 m³
